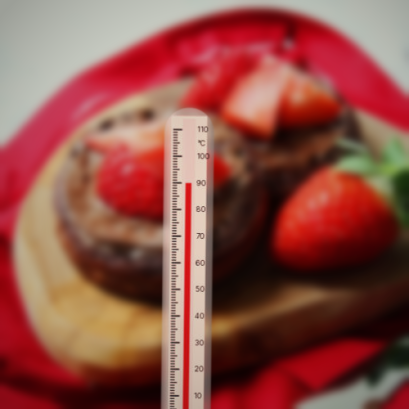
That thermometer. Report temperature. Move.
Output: 90 °C
